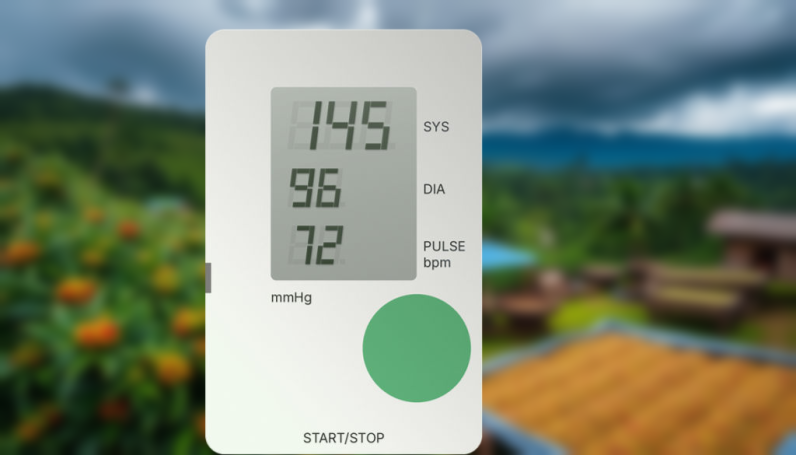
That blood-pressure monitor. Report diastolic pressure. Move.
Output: 96 mmHg
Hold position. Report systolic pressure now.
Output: 145 mmHg
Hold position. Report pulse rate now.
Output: 72 bpm
